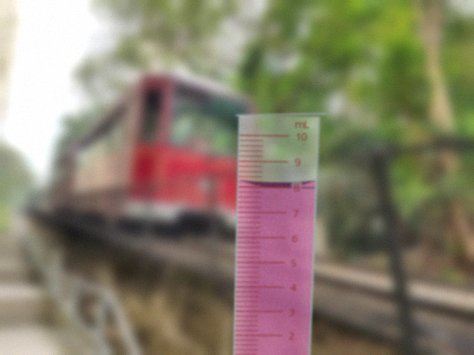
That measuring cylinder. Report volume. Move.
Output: 8 mL
